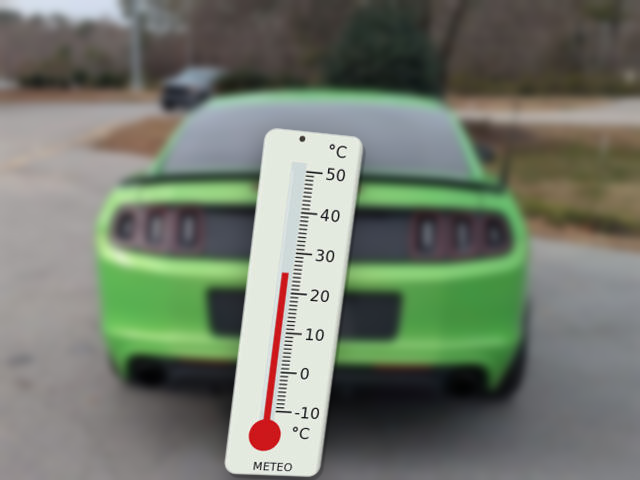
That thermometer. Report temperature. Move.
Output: 25 °C
